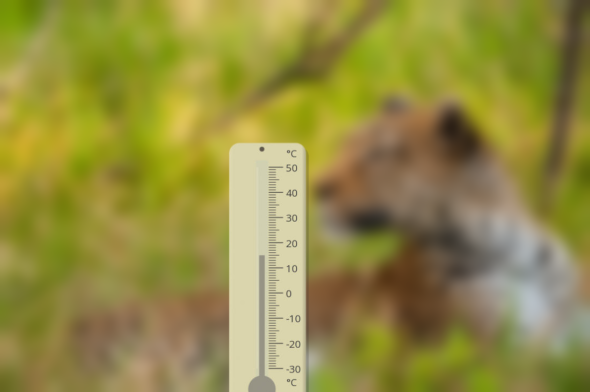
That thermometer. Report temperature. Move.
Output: 15 °C
